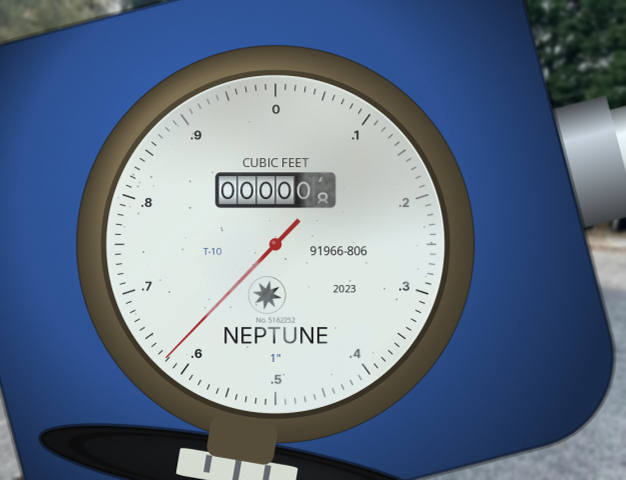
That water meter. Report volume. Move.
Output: 7.62 ft³
